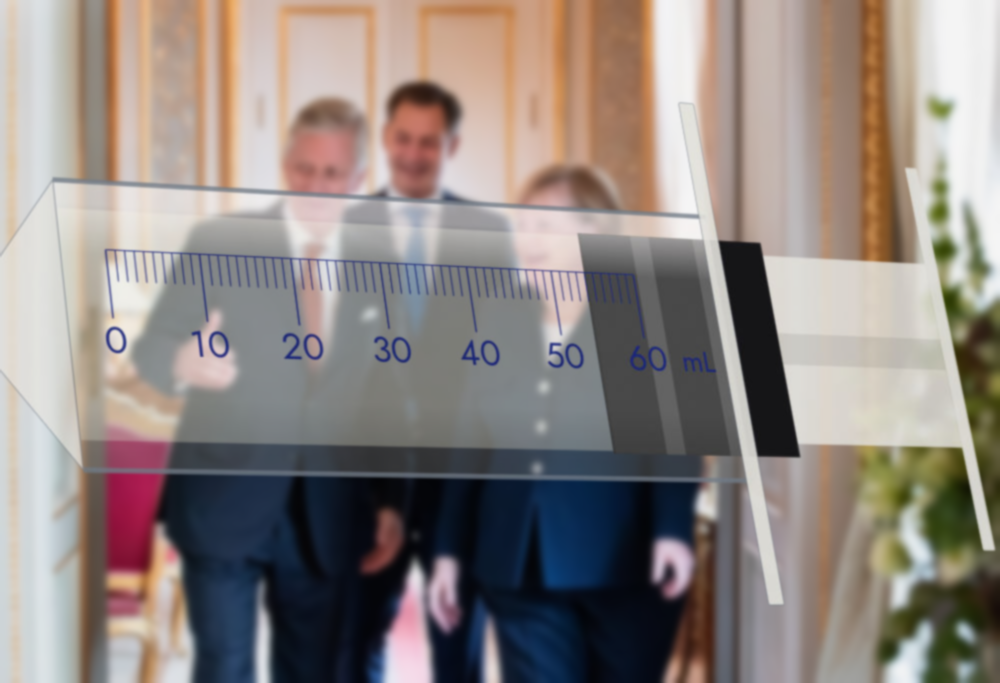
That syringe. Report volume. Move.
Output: 54 mL
